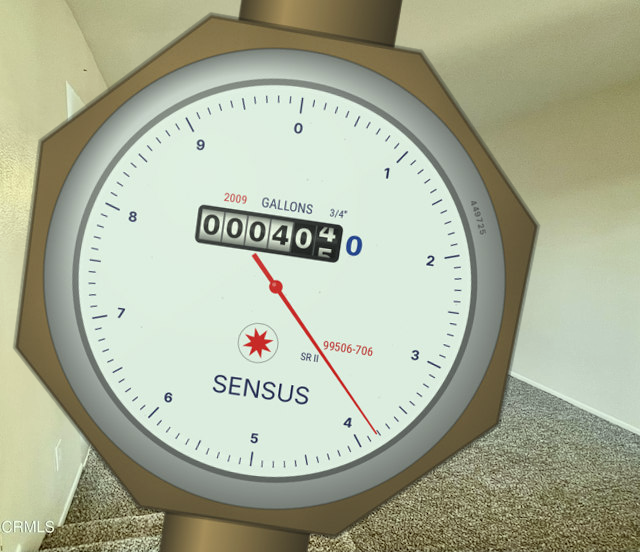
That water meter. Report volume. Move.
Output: 4043.8 gal
